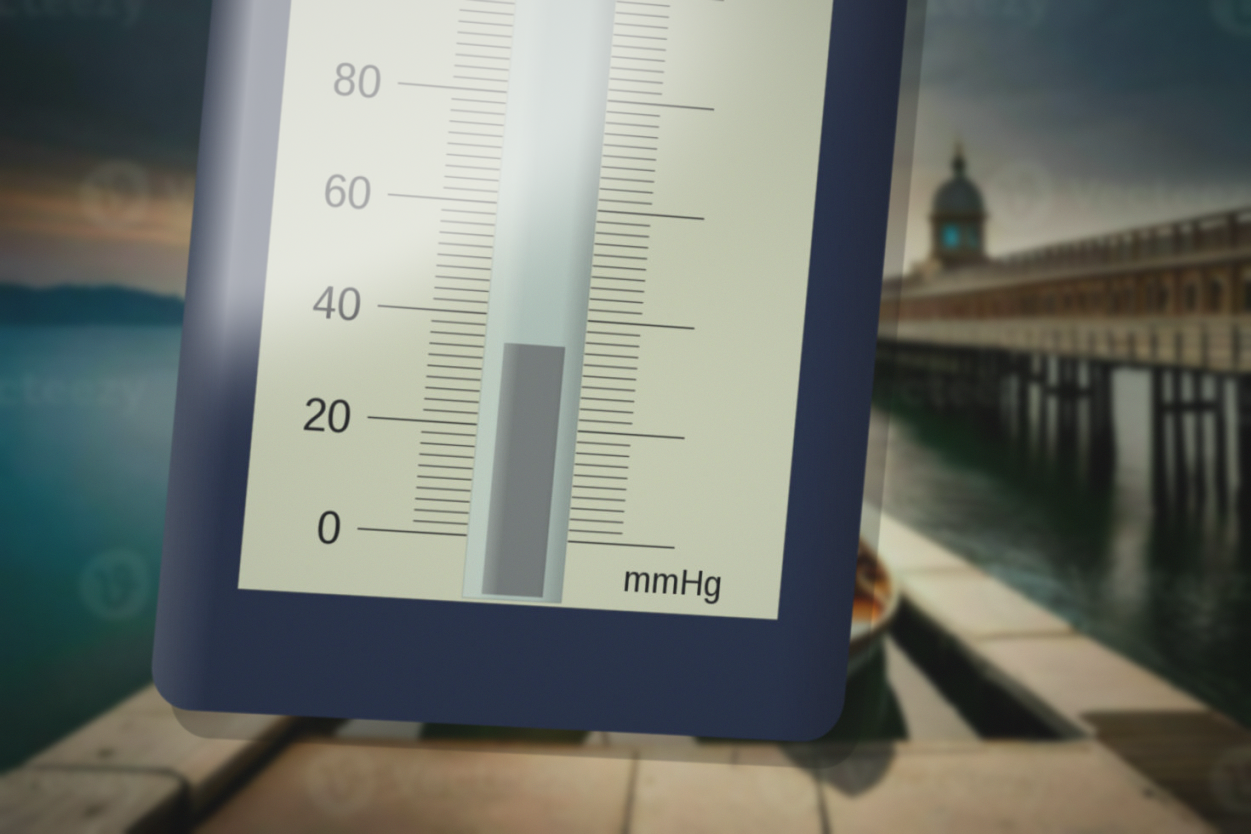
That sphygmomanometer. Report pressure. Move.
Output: 35 mmHg
